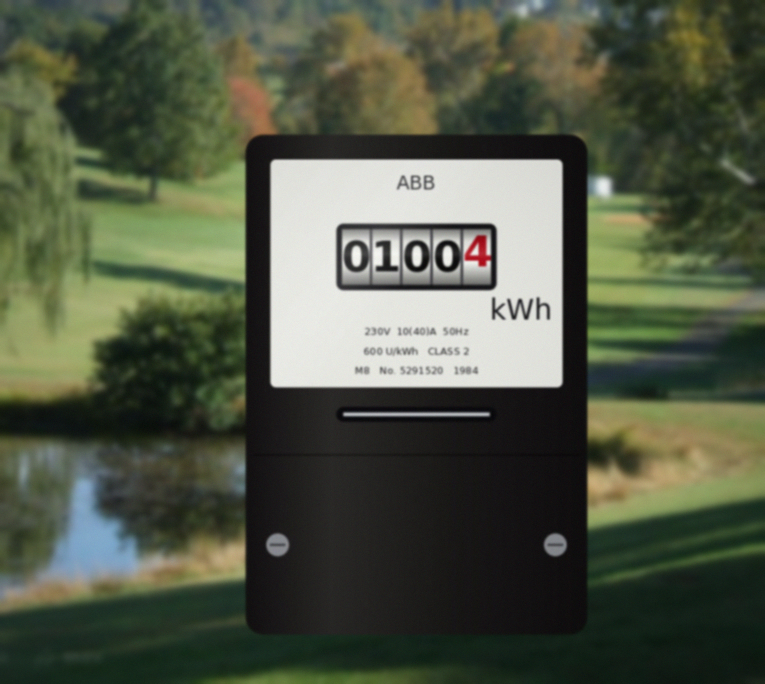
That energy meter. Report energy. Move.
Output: 100.4 kWh
